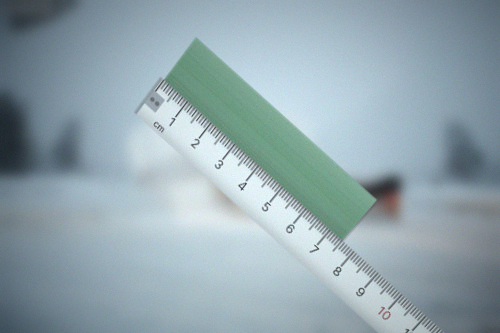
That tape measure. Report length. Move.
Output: 7.5 cm
